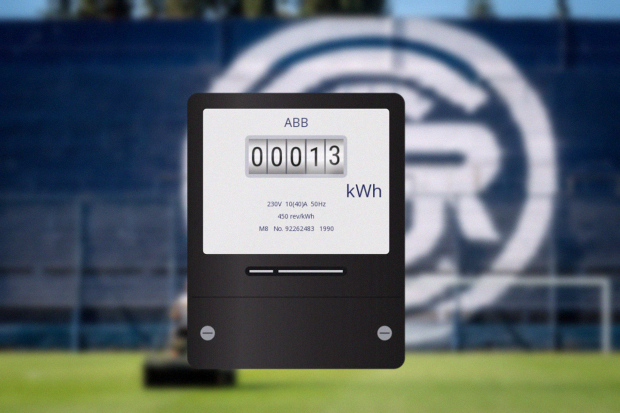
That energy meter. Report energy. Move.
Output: 13 kWh
